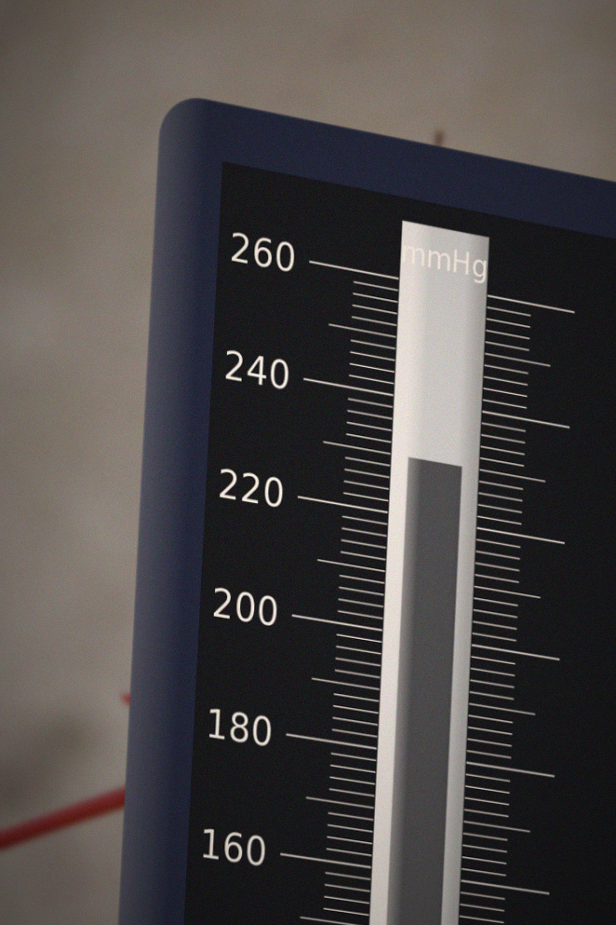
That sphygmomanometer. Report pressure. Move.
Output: 230 mmHg
